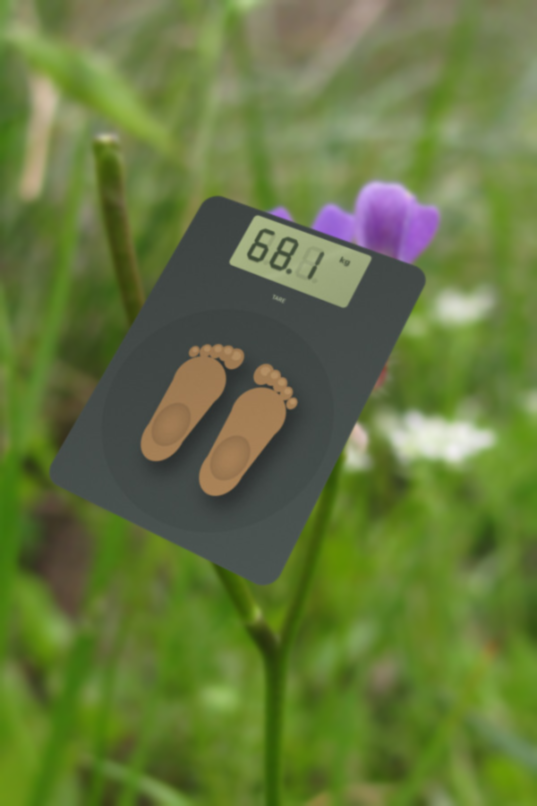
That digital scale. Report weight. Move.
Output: 68.1 kg
